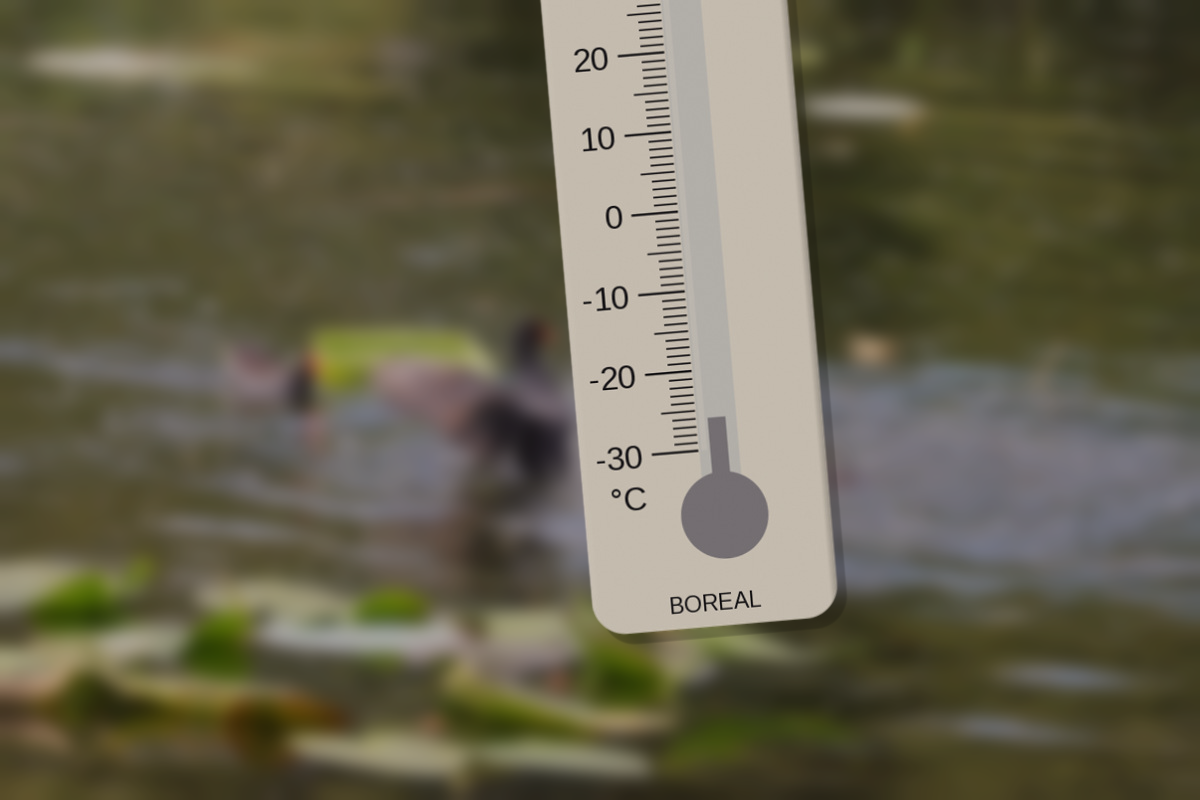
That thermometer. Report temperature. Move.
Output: -26 °C
